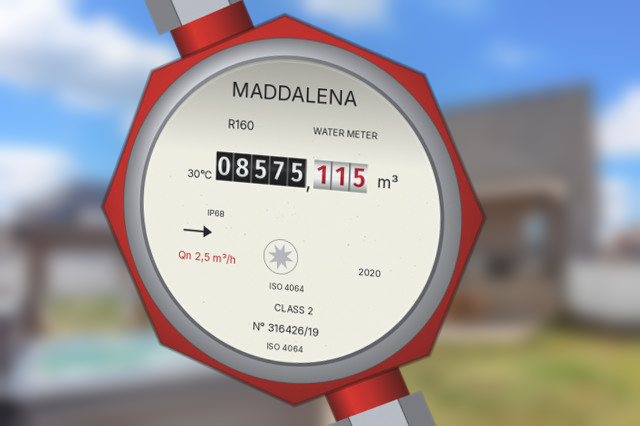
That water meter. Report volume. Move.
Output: 8575.115 m³
